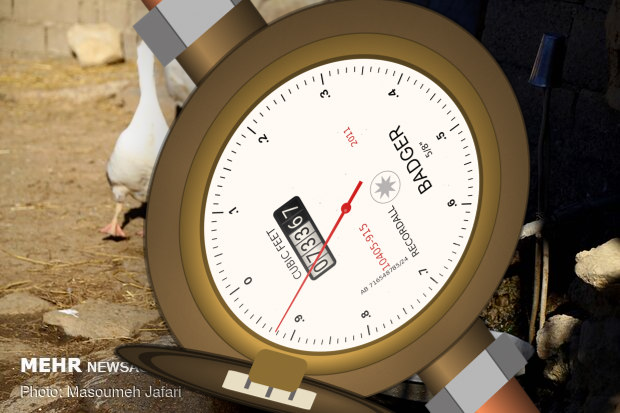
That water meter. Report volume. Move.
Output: 73366.92 ft³
